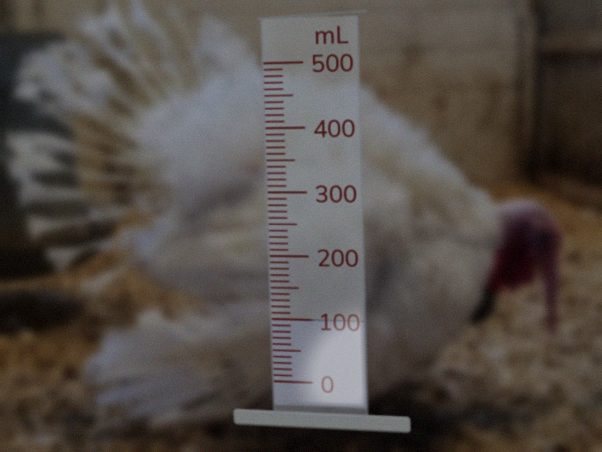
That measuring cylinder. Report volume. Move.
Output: 100 mL
